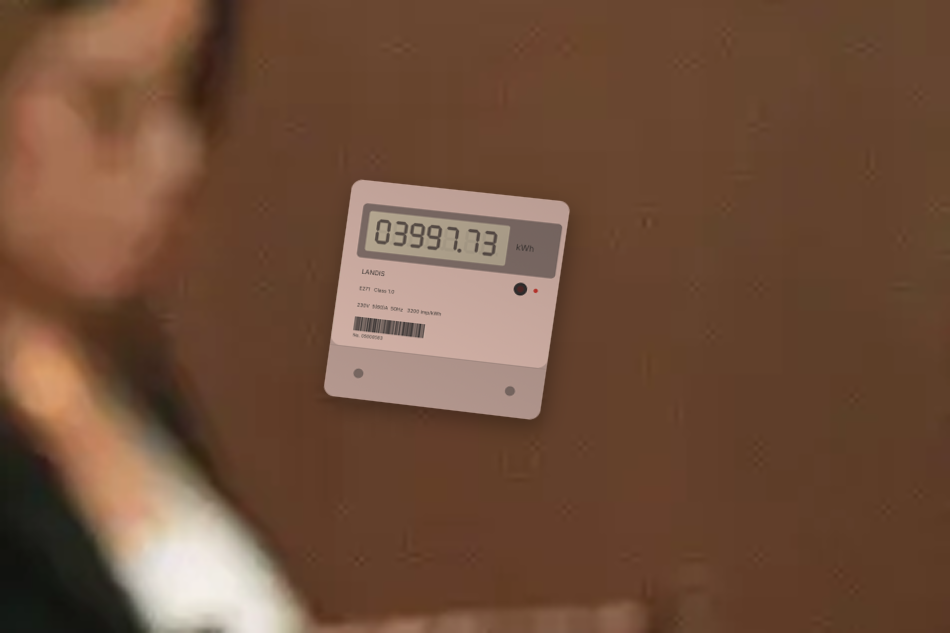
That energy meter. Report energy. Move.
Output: 3997.73 kWh
